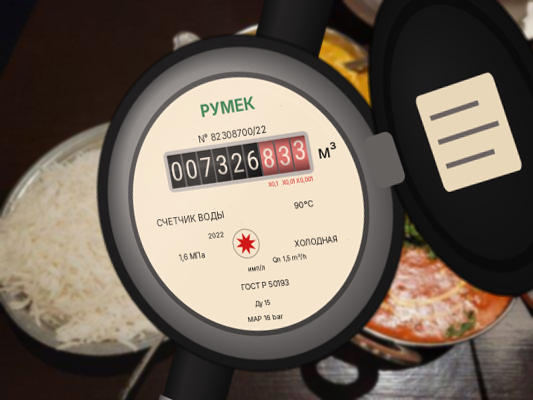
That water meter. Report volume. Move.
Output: 7326.833 m³
